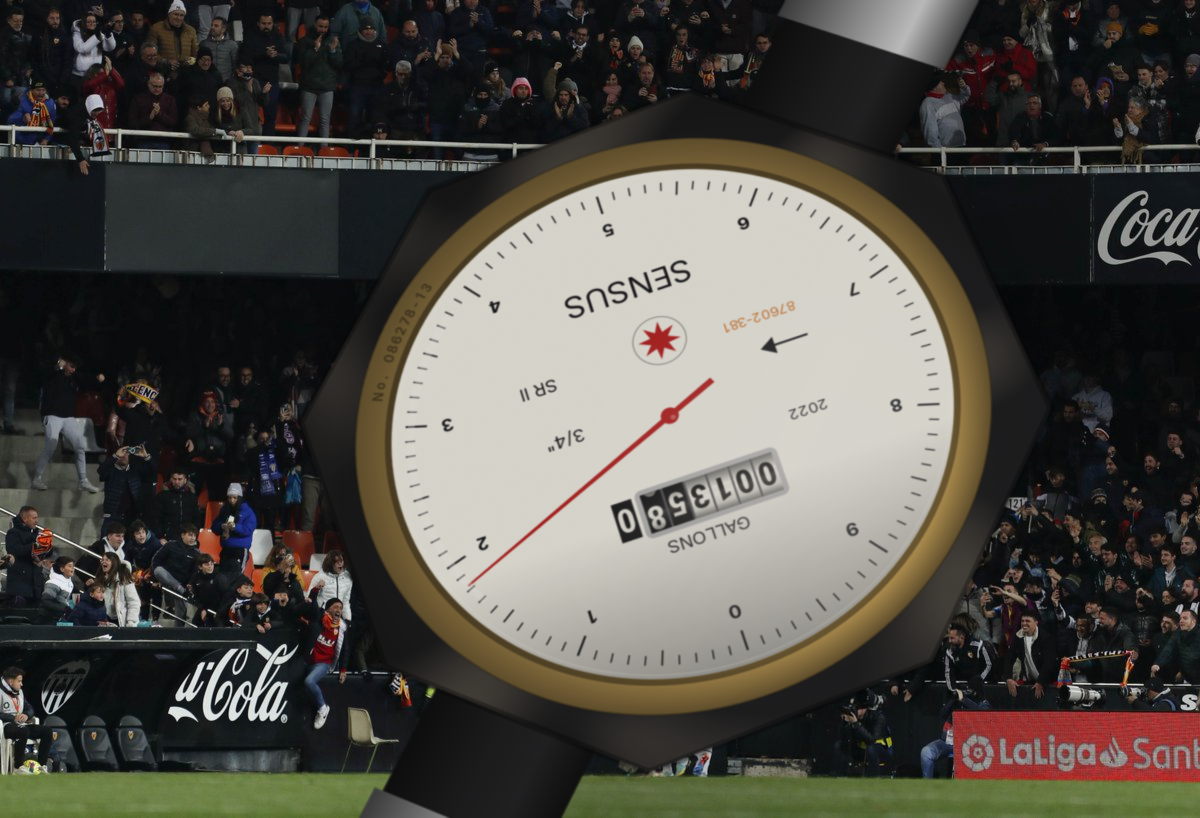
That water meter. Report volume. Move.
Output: 13581.8 gal
